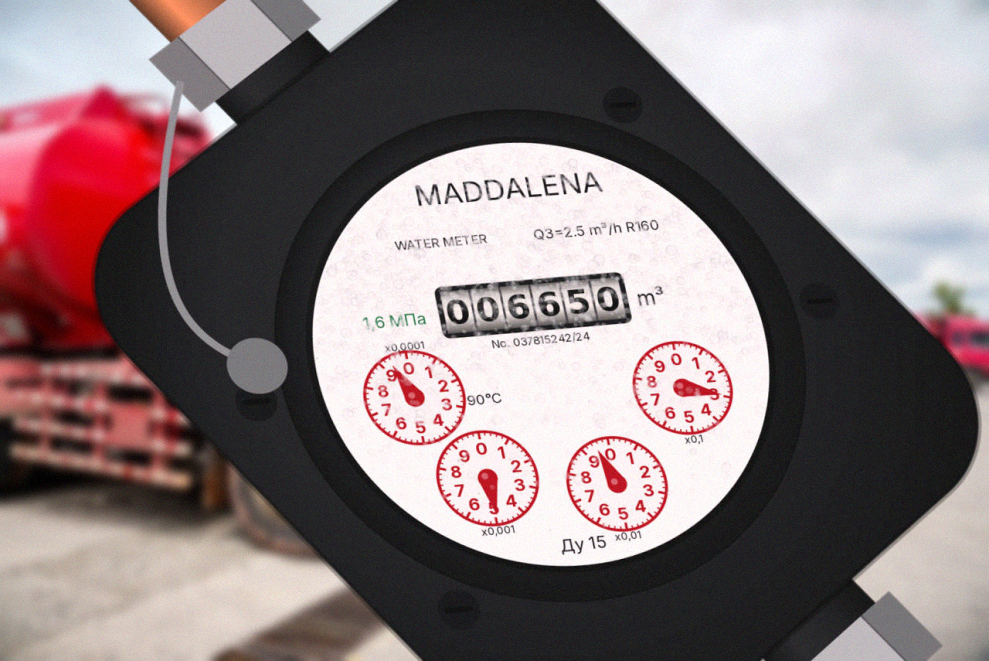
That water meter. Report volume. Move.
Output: 6650.2949 m³
